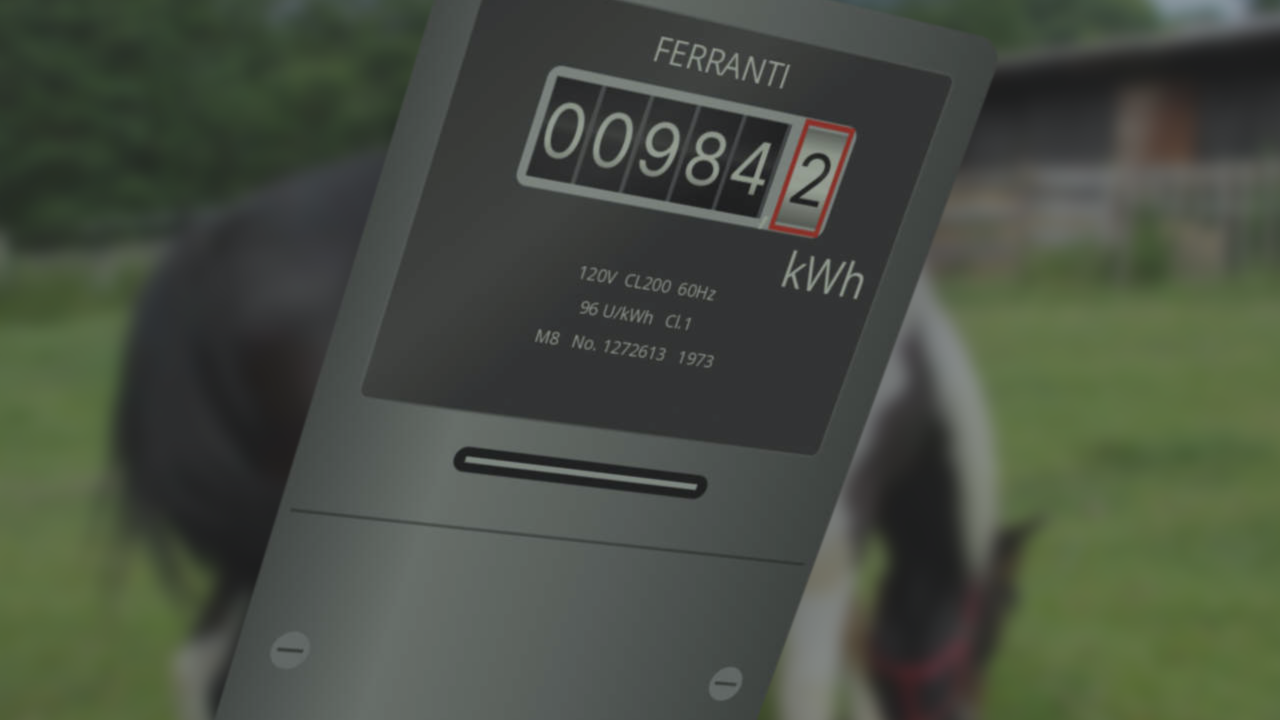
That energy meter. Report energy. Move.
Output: 984.2 kWh
